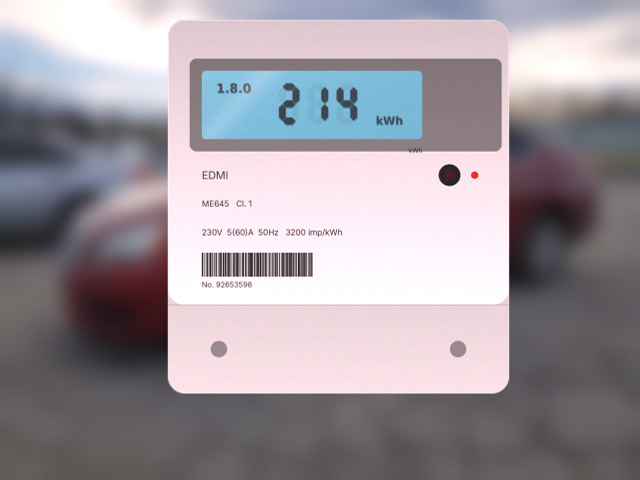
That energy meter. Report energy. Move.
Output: 214 kWh
